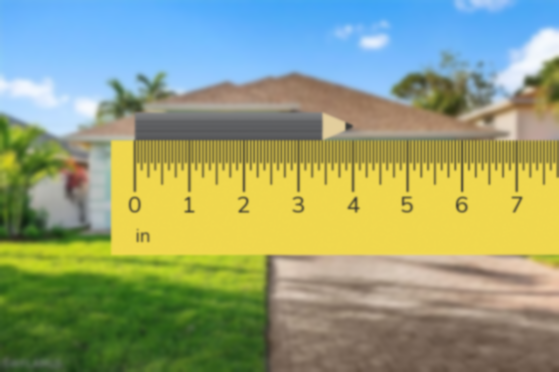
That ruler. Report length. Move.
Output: 4 in
